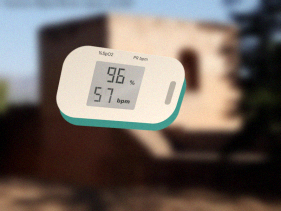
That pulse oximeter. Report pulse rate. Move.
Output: 57 bpm
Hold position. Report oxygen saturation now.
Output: 96 %
